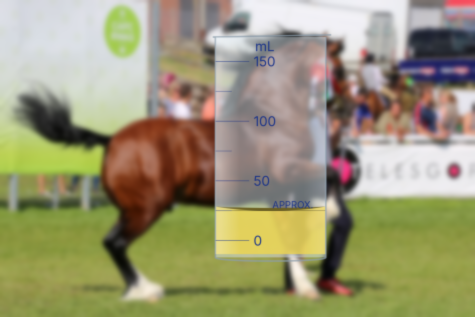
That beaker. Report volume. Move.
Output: 25 mL
